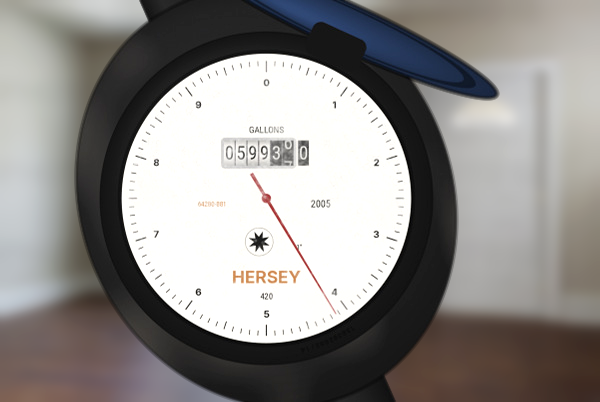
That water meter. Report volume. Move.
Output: 599364.1 gal
